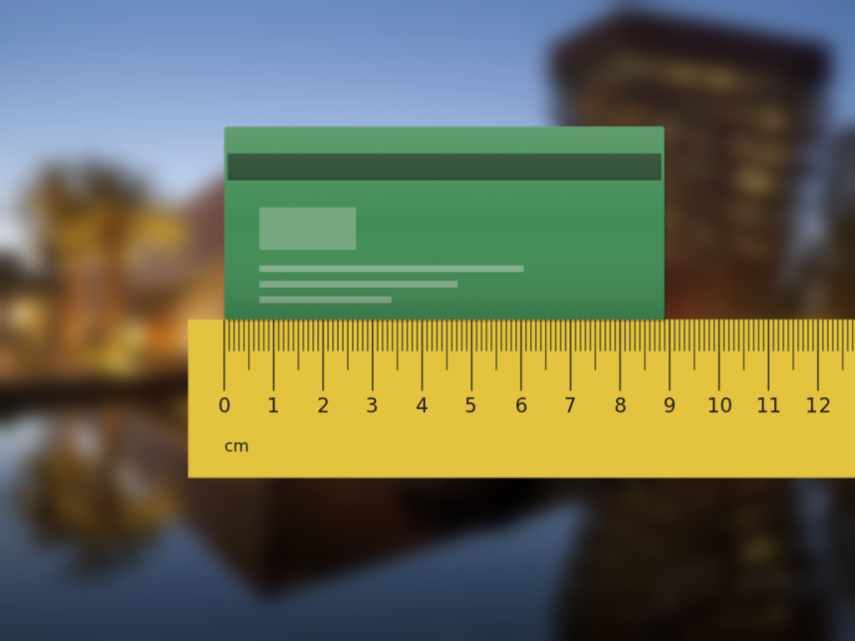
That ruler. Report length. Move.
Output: 8.9 cm
